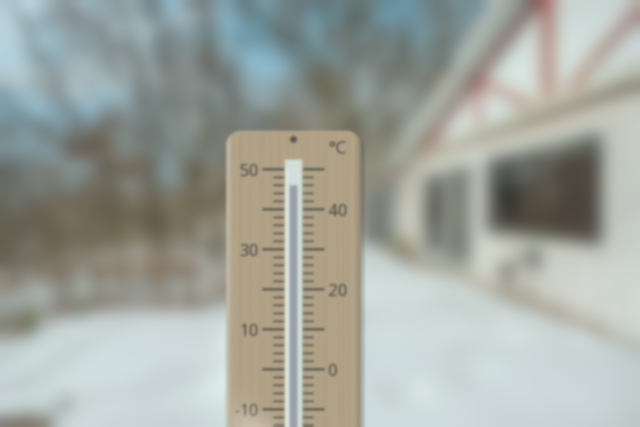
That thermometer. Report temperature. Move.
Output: 46 °C
